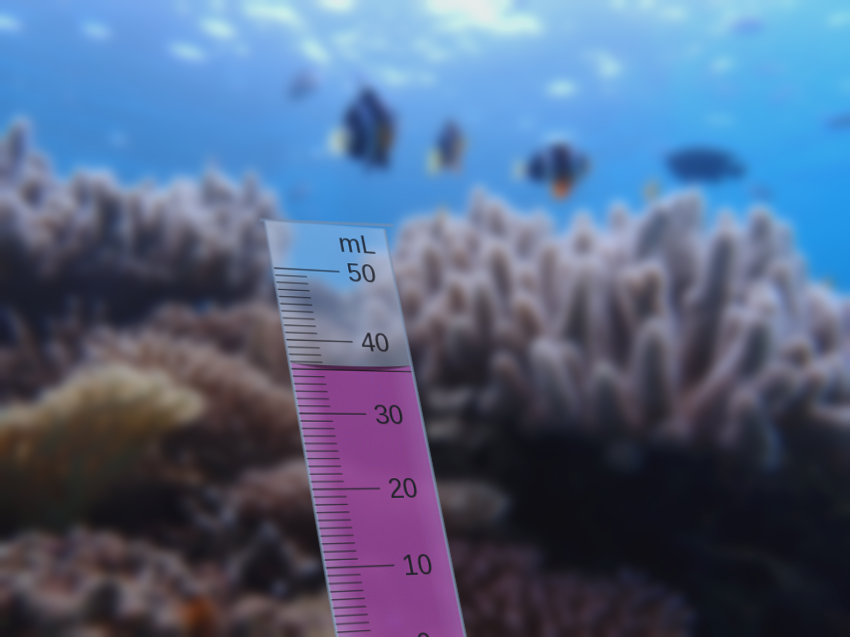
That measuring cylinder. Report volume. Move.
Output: 36 mL
